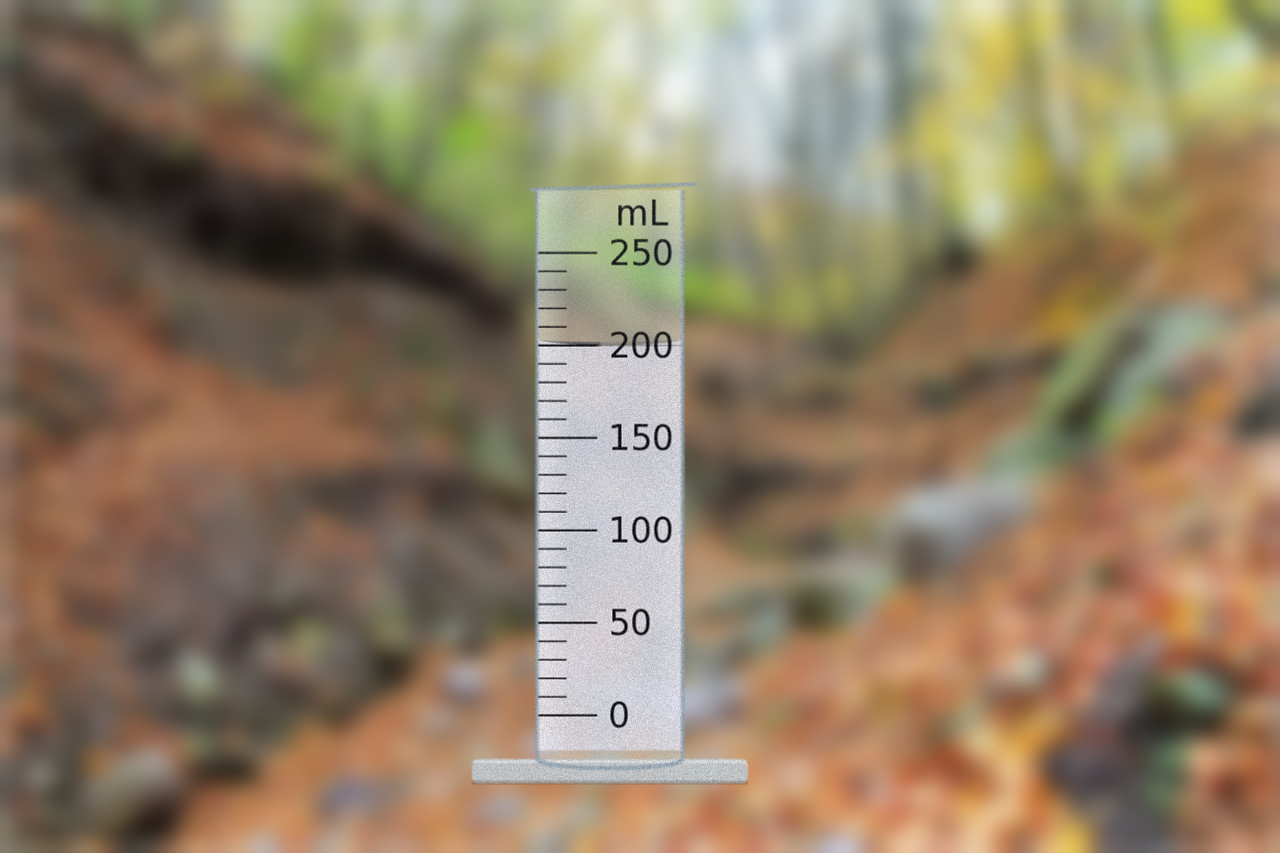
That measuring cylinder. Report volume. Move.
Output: 200 mL
